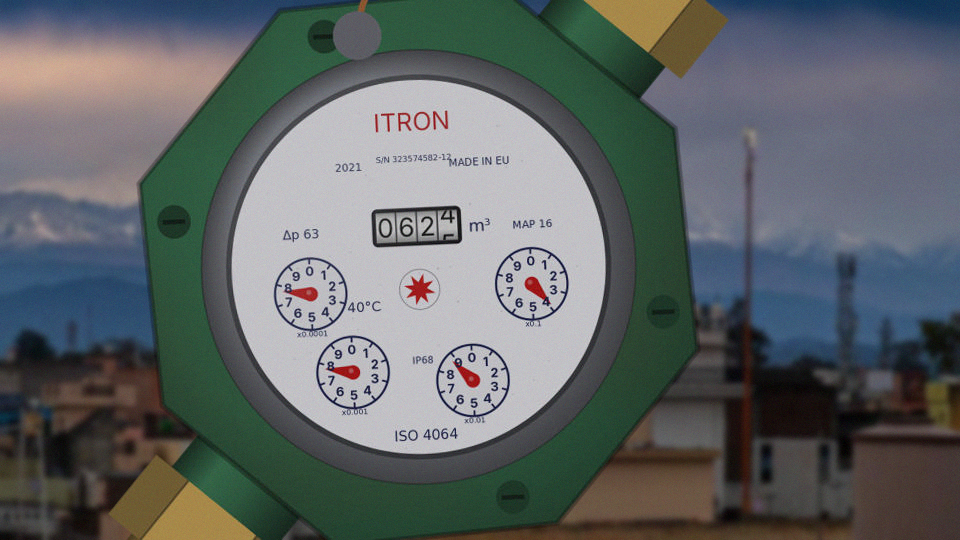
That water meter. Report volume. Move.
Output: 624.3877 m³
